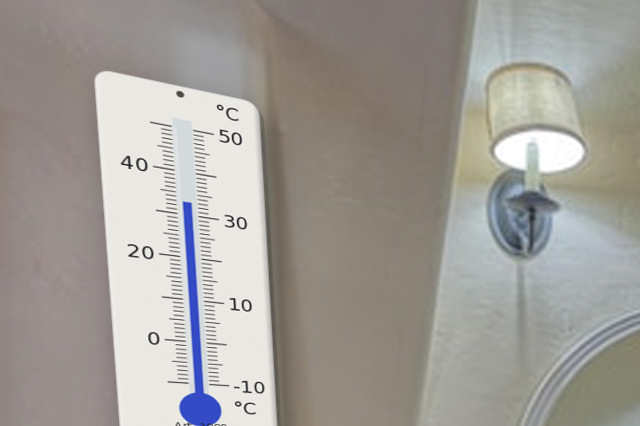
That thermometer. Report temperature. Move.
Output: 33 °C
